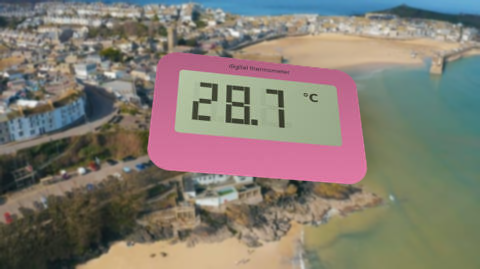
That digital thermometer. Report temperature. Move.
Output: 28.7 °C
